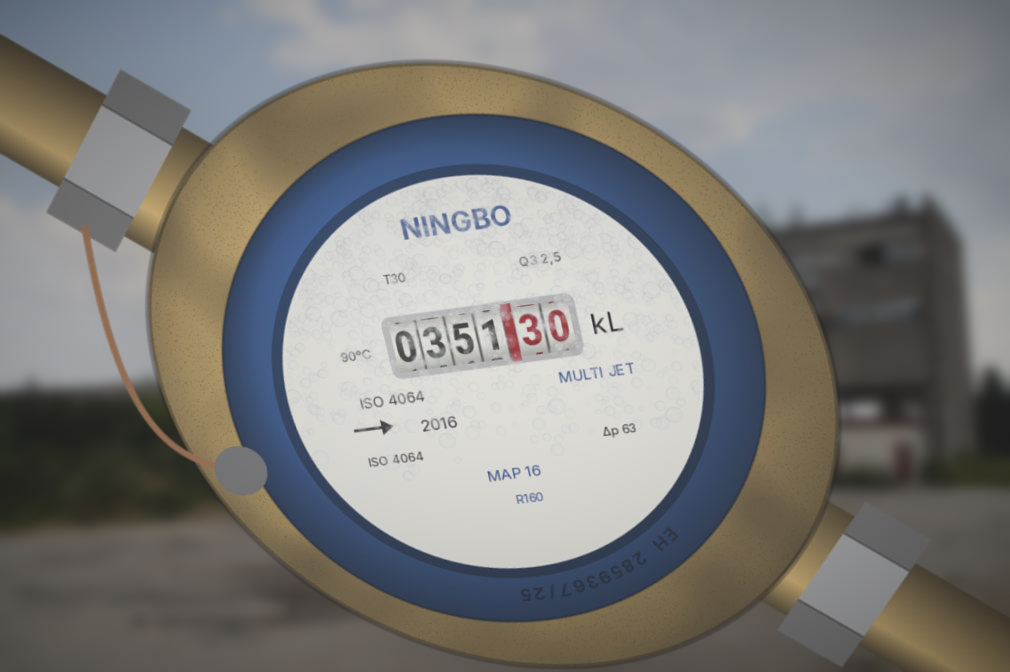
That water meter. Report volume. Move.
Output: 351.30 kL
